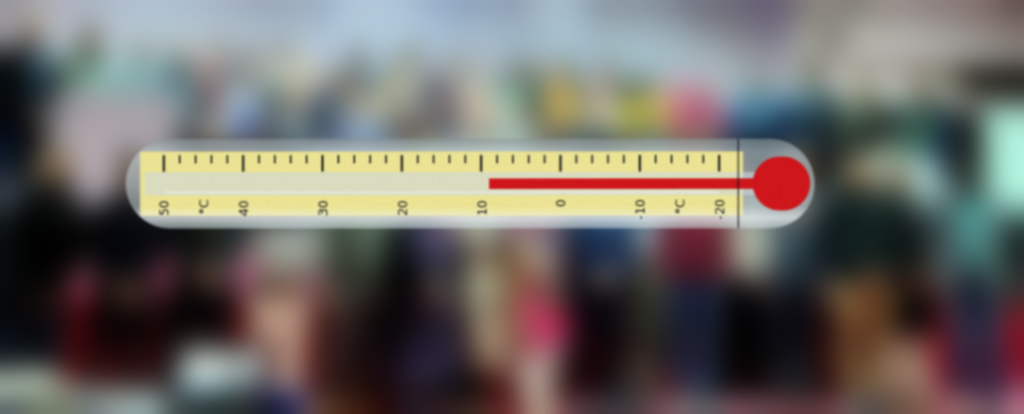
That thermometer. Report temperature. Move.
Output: 9 °C
